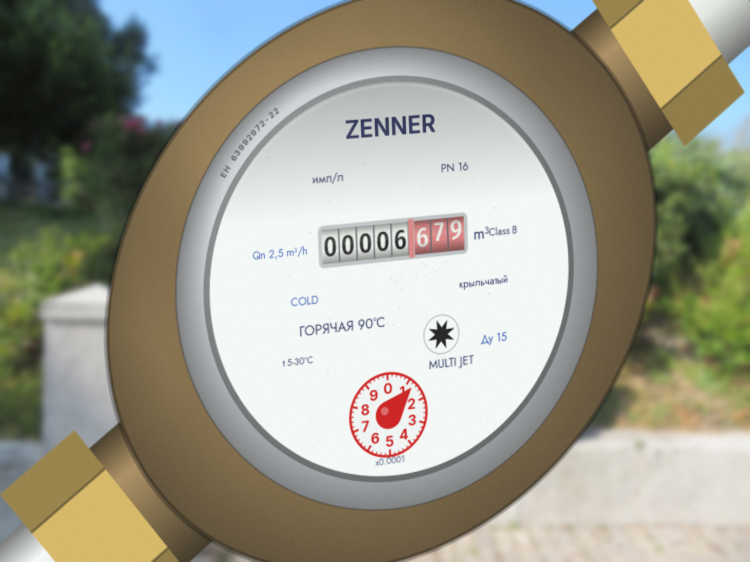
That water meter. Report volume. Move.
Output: 6.6791 m³
